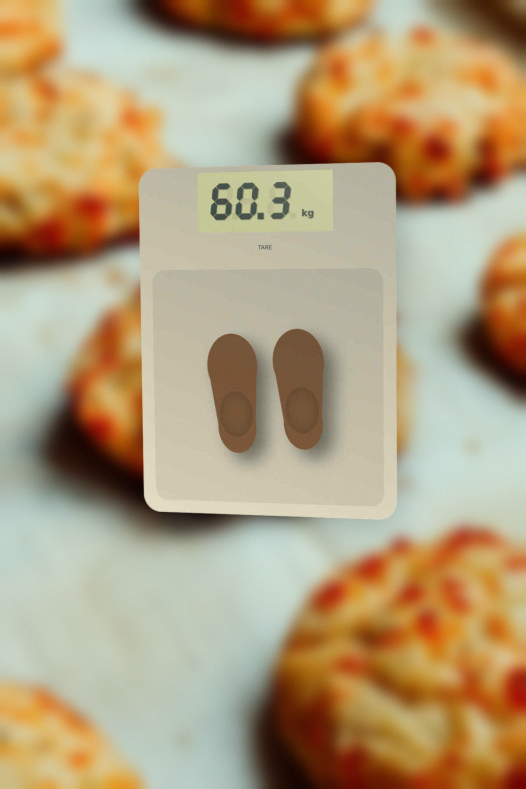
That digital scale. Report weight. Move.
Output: 60.3 kg
